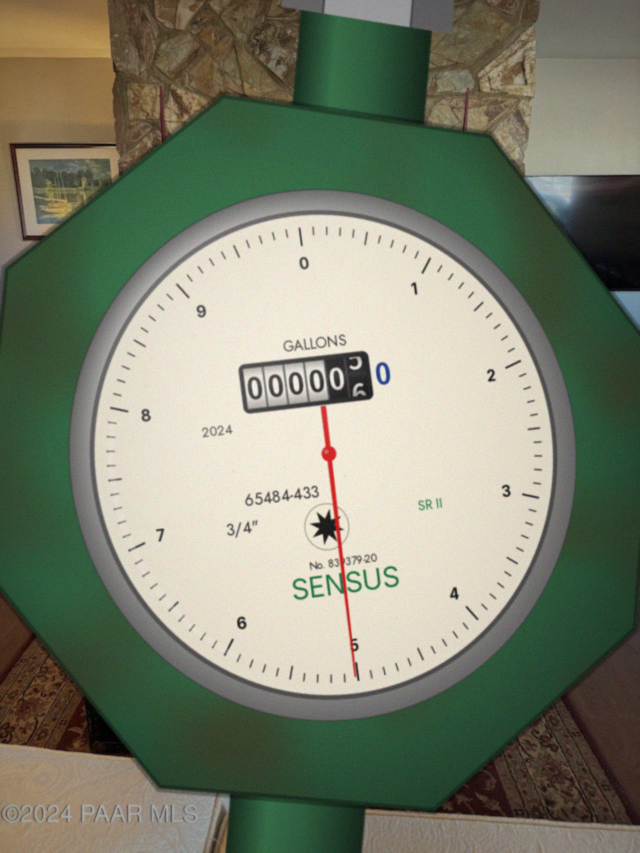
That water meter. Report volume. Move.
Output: 55.0 gal
